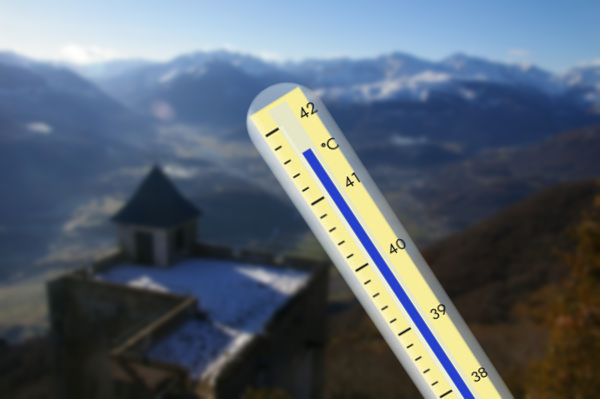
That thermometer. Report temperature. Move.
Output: 41.6 °C
